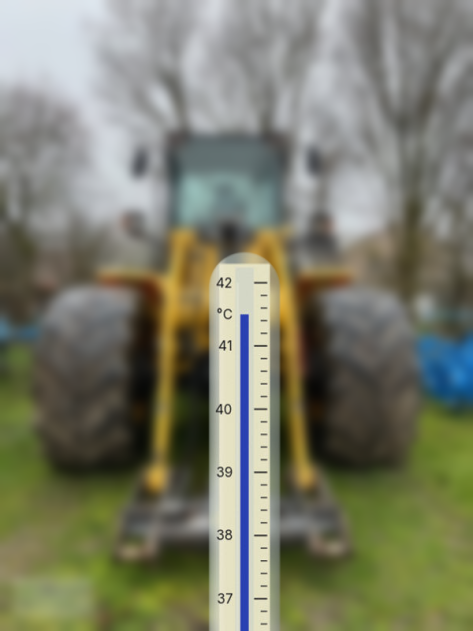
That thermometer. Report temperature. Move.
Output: 41.5 °C
